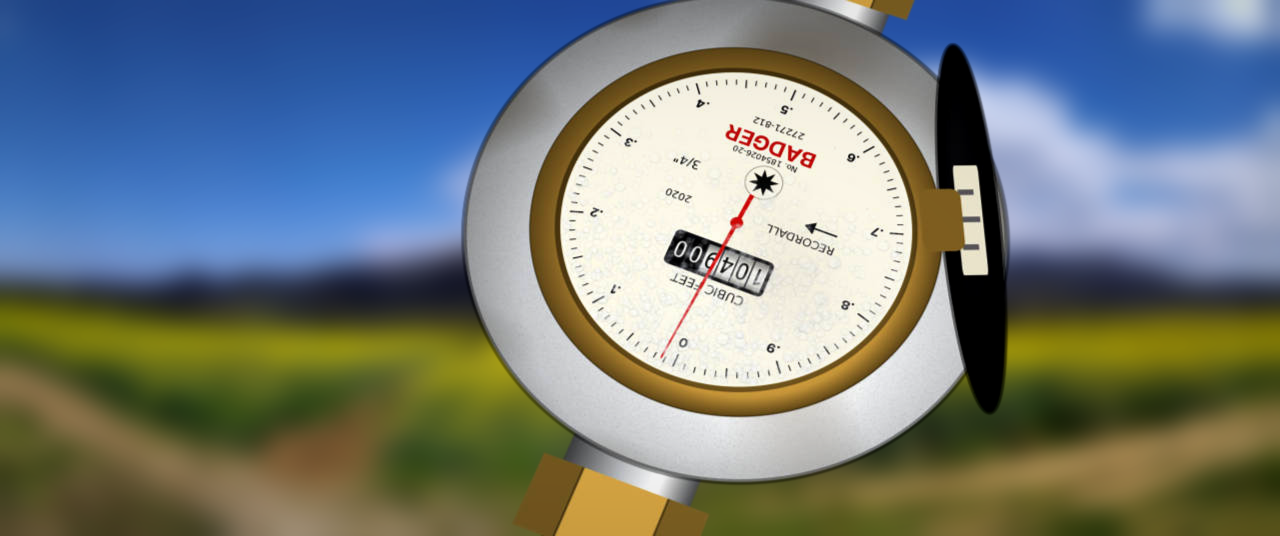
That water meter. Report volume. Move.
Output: 104900.01 ft³
